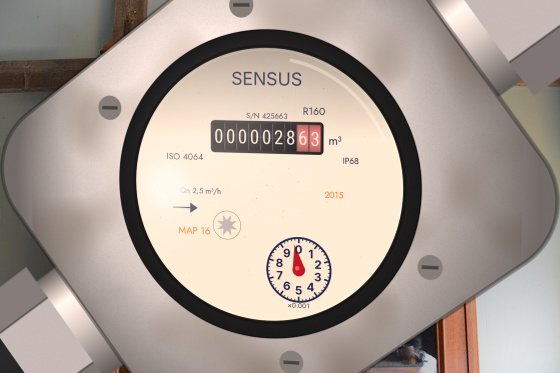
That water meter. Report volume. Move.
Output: 28.629 m³
